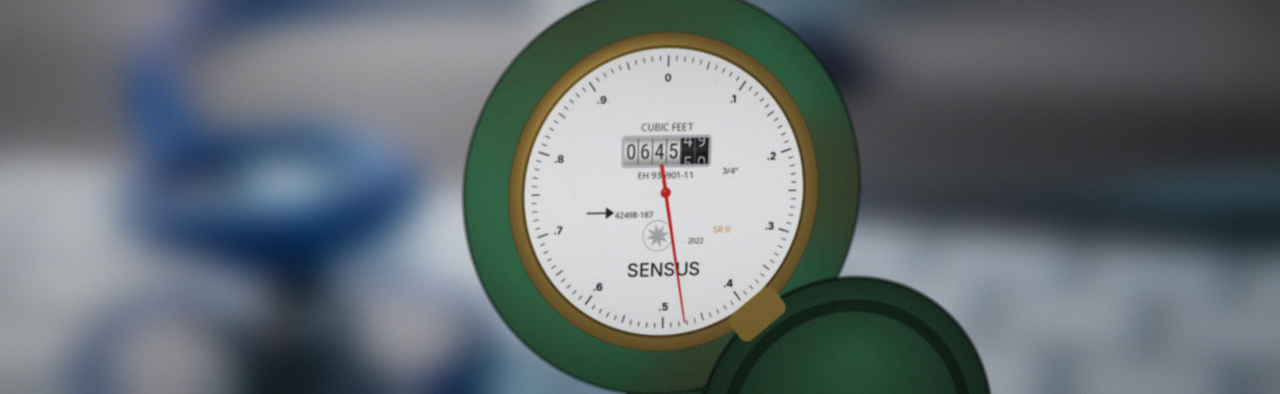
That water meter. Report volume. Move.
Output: 64549.47 ft³
